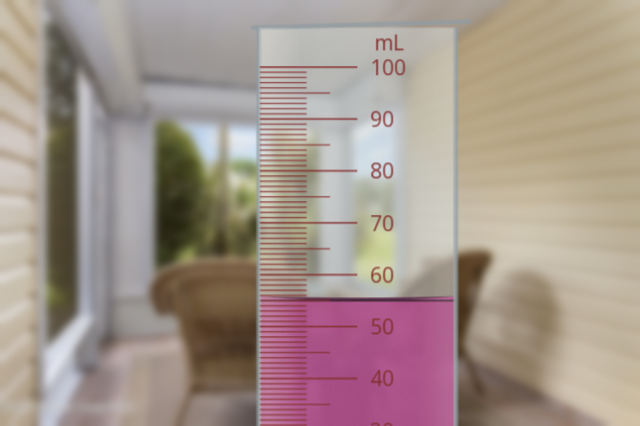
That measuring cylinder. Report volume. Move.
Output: 55 mL
